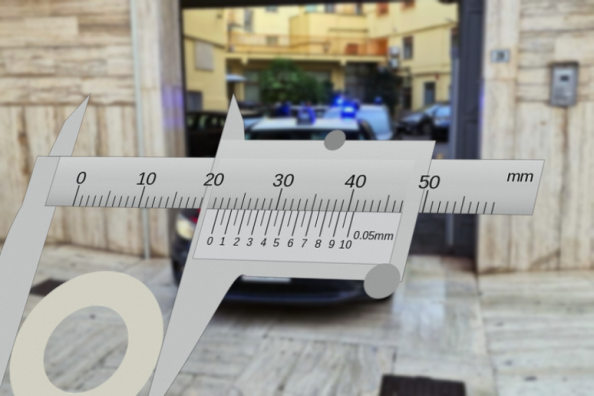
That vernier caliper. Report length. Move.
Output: 21.8 mm
